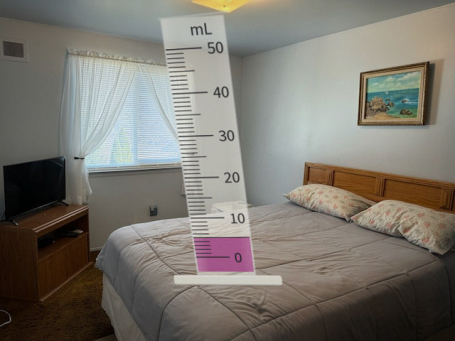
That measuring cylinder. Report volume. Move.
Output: 5 mL
